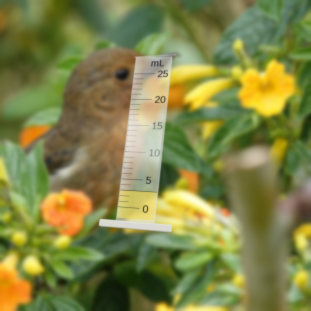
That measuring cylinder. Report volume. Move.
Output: 3 mL
